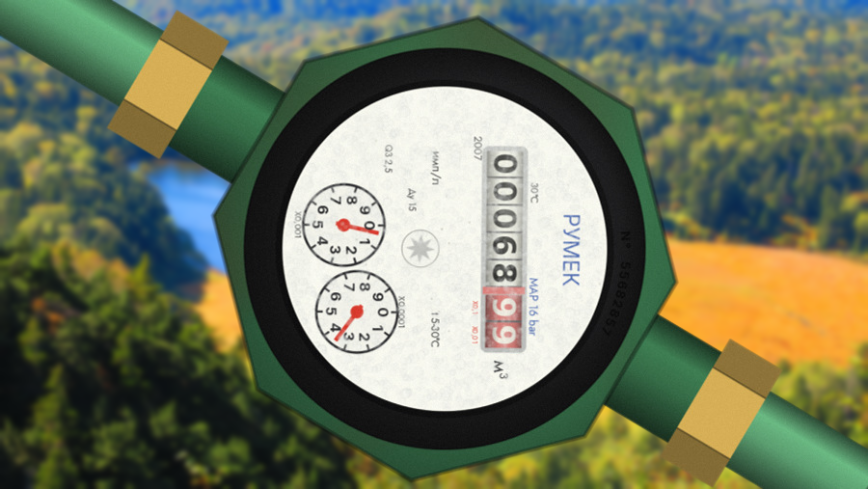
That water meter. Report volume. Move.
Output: 68.9903 m³
